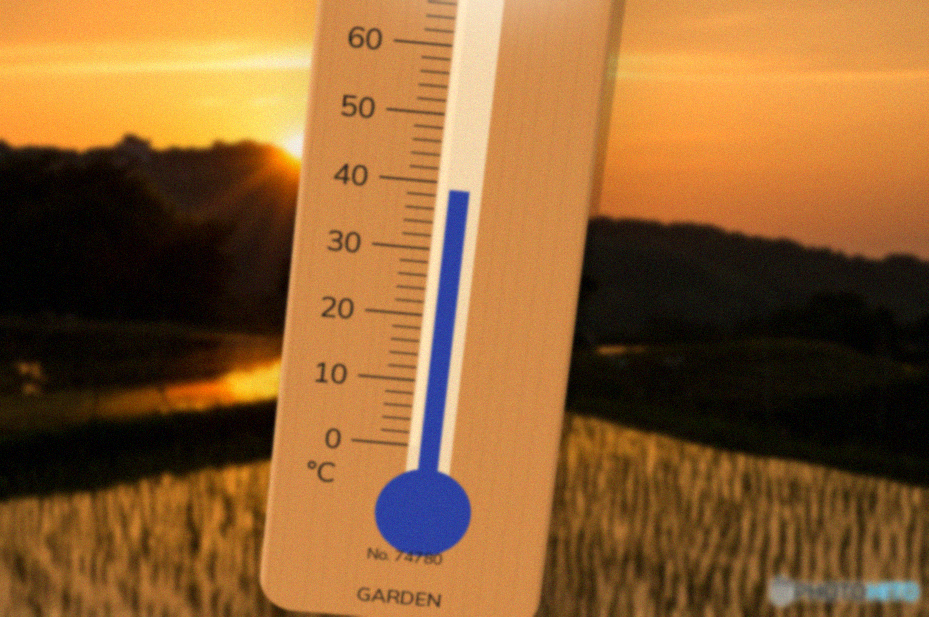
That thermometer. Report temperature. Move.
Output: 39 °C
